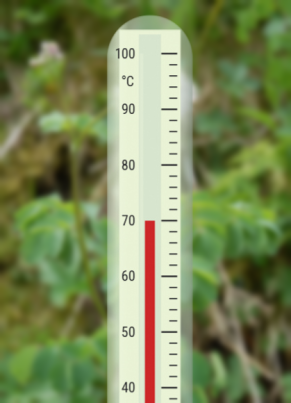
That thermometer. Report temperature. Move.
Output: 70 °C
